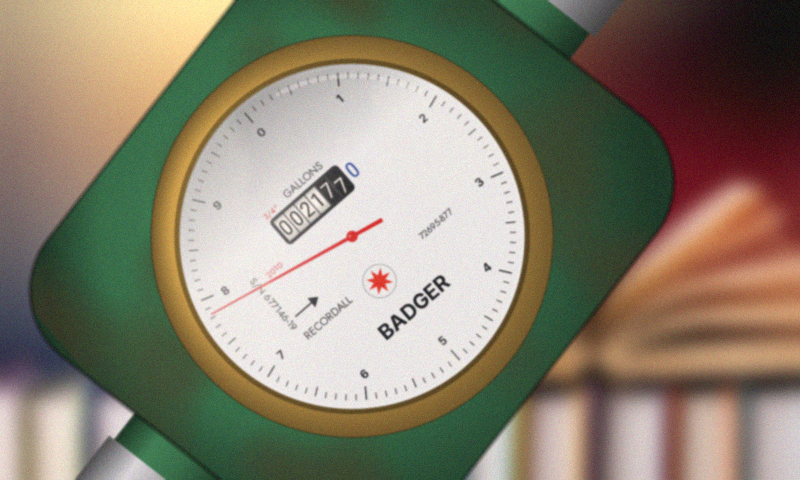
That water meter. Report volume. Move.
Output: 21767.8 gal
